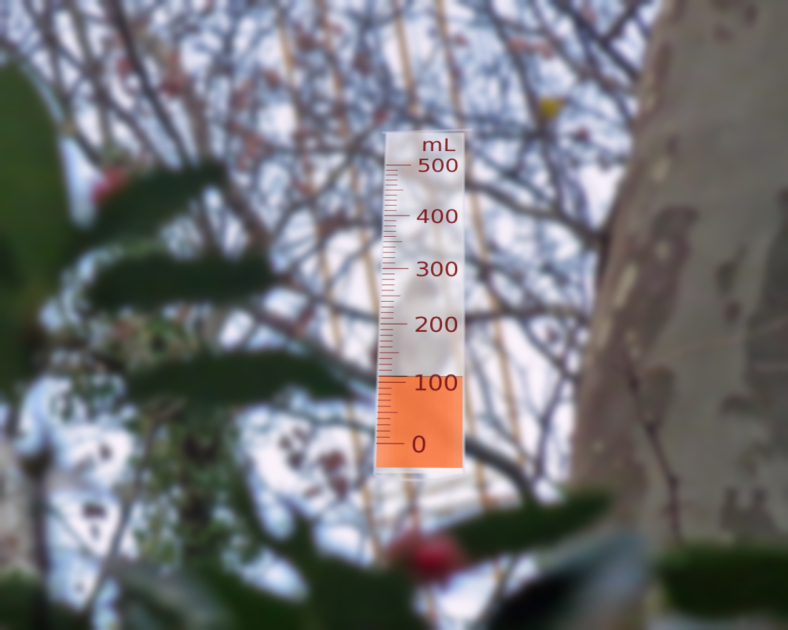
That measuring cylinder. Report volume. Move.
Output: 110 mL
